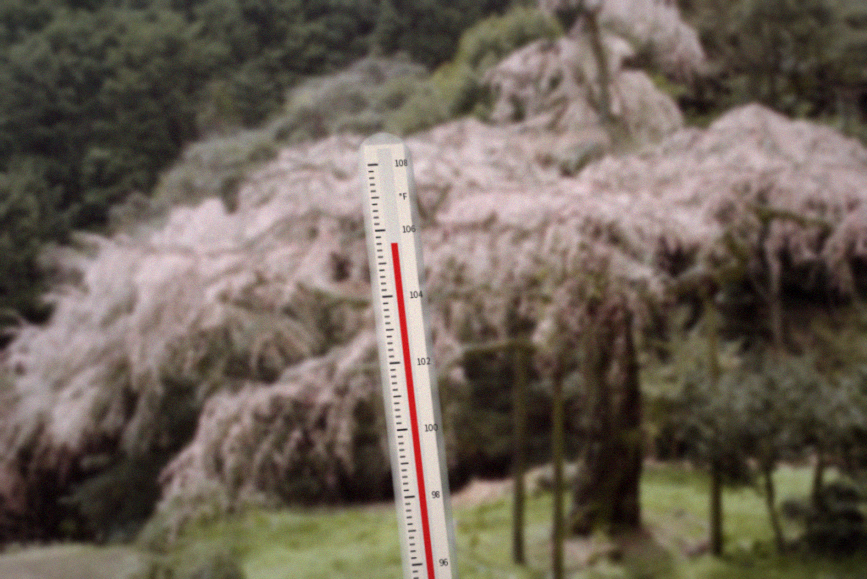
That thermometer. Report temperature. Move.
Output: 105.6 °F
